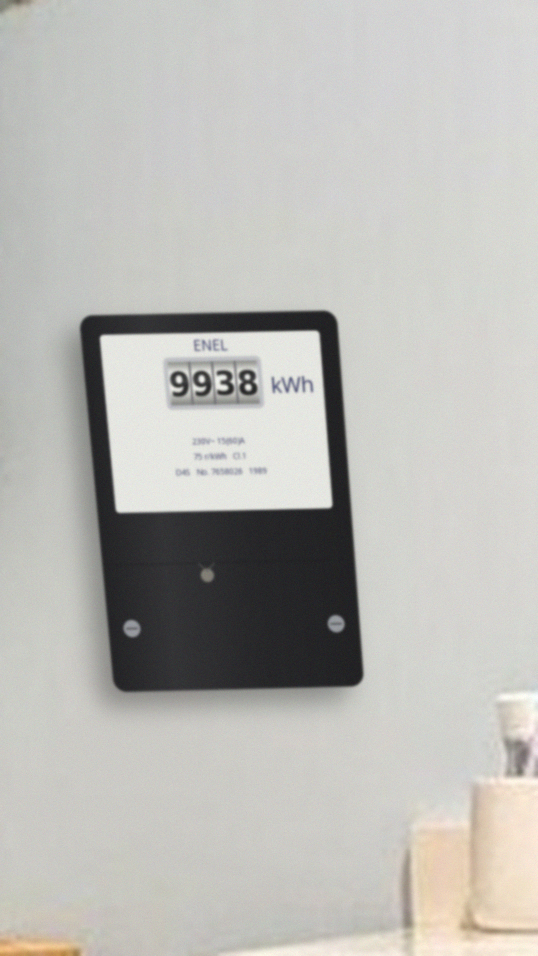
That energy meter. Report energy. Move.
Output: 9938 kWh
